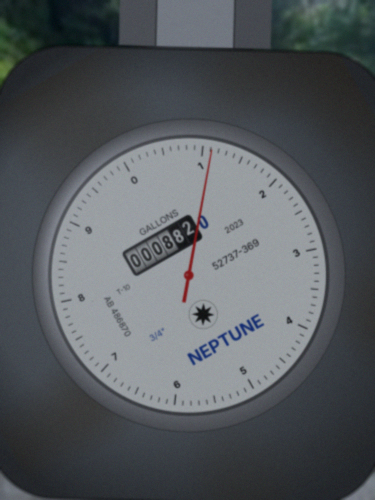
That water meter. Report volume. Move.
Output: 8821.1 gal
